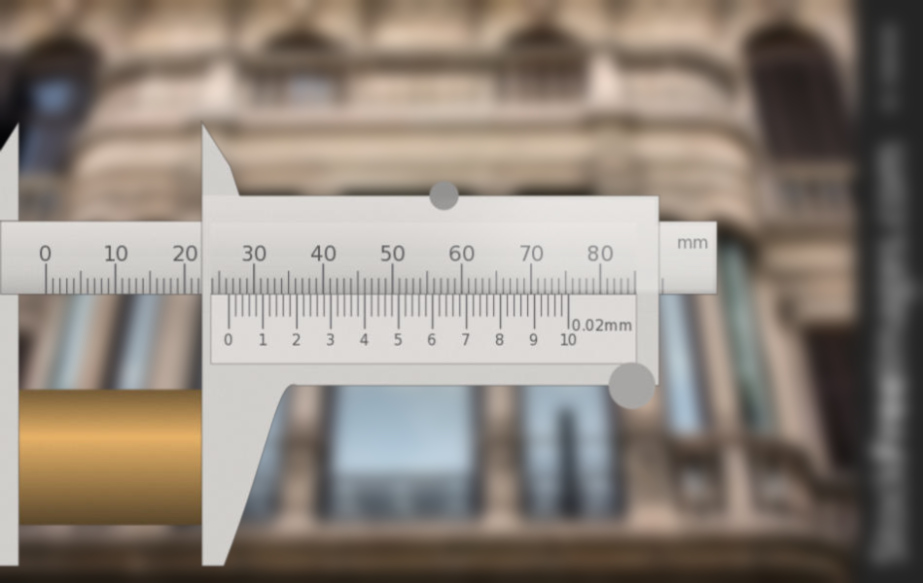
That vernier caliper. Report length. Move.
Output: 26.4 mm
